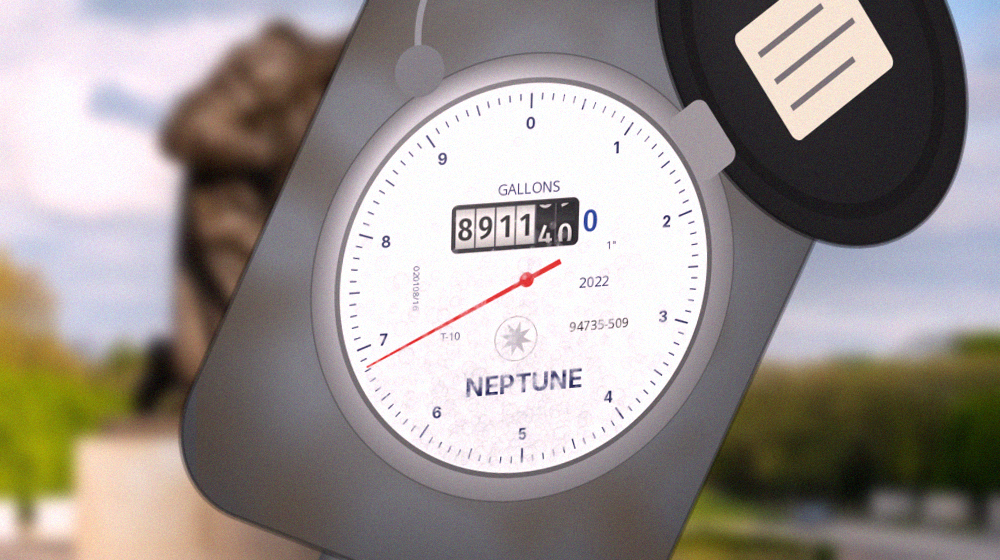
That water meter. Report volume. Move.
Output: 8911396.8 gal
